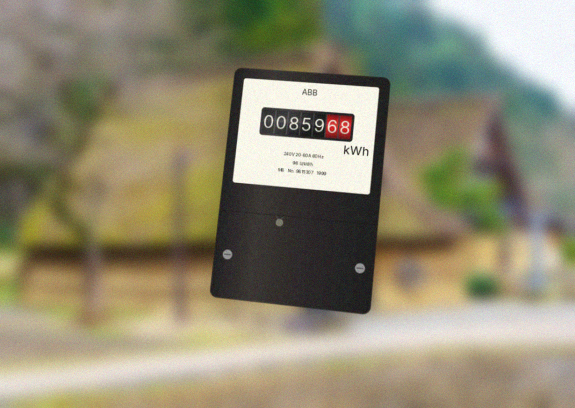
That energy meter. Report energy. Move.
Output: 859.68 kWh
